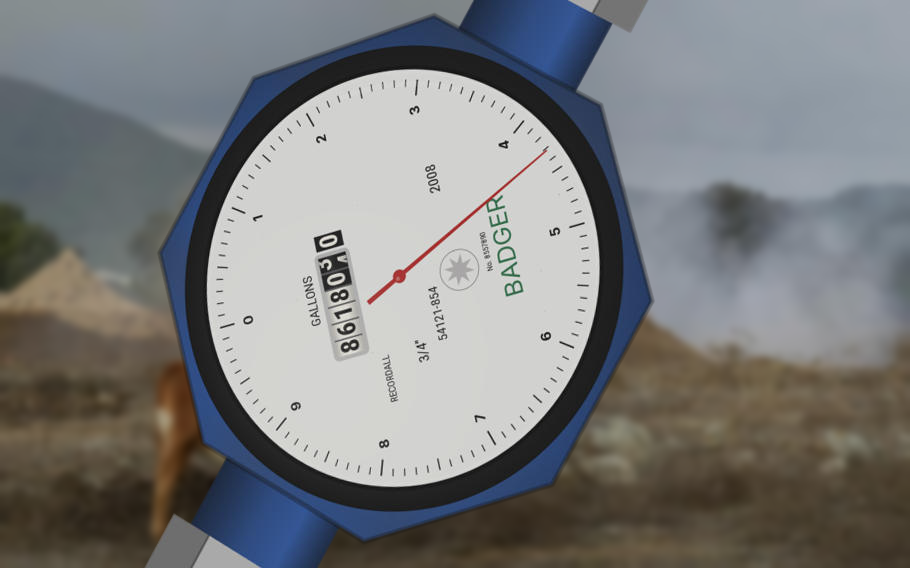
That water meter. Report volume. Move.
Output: 8618034.3 gal
